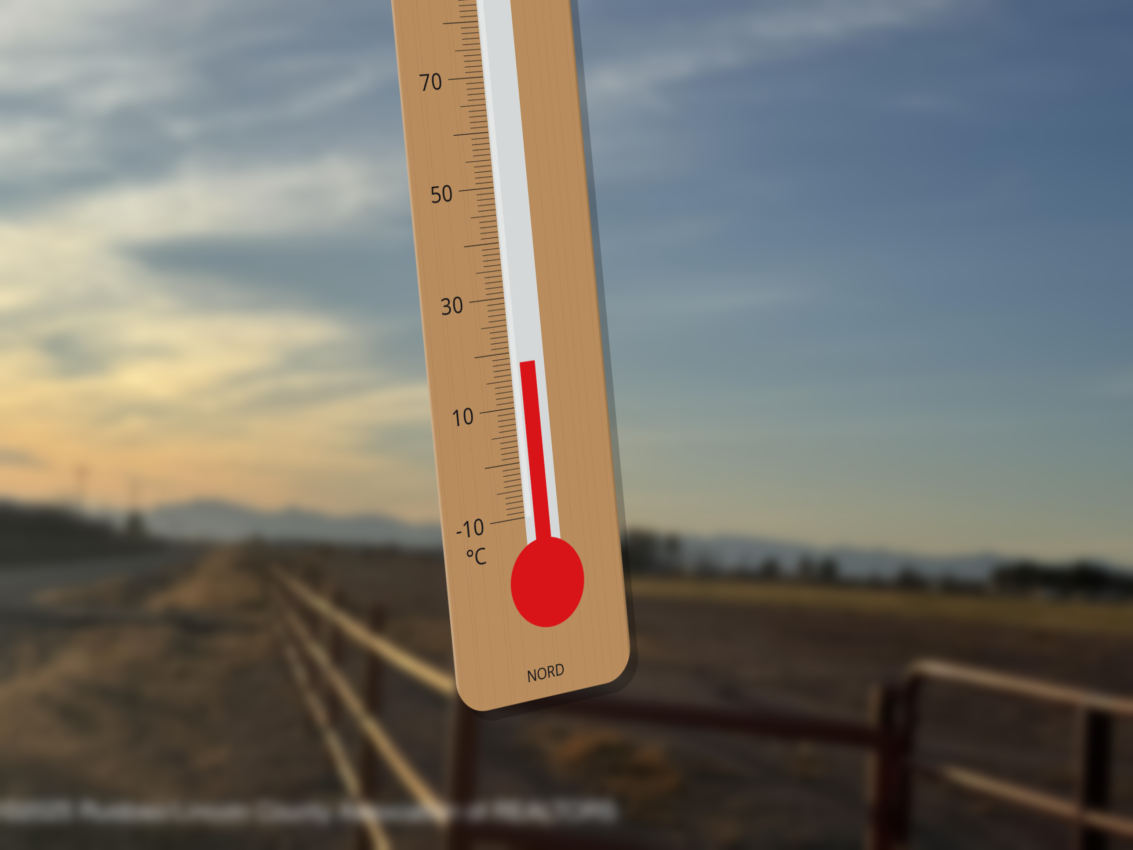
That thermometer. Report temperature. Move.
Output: 18 °C
